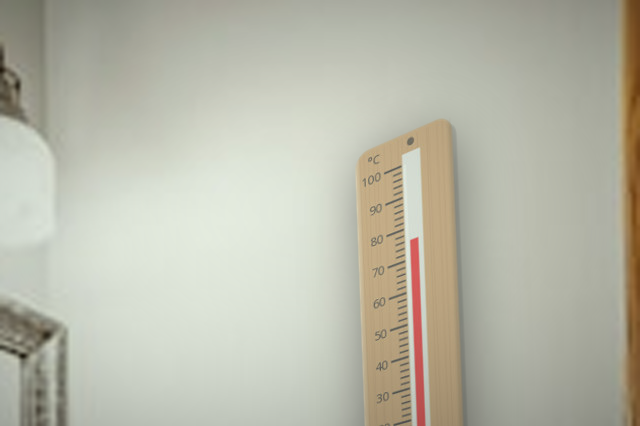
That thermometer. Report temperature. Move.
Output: 76 °C
